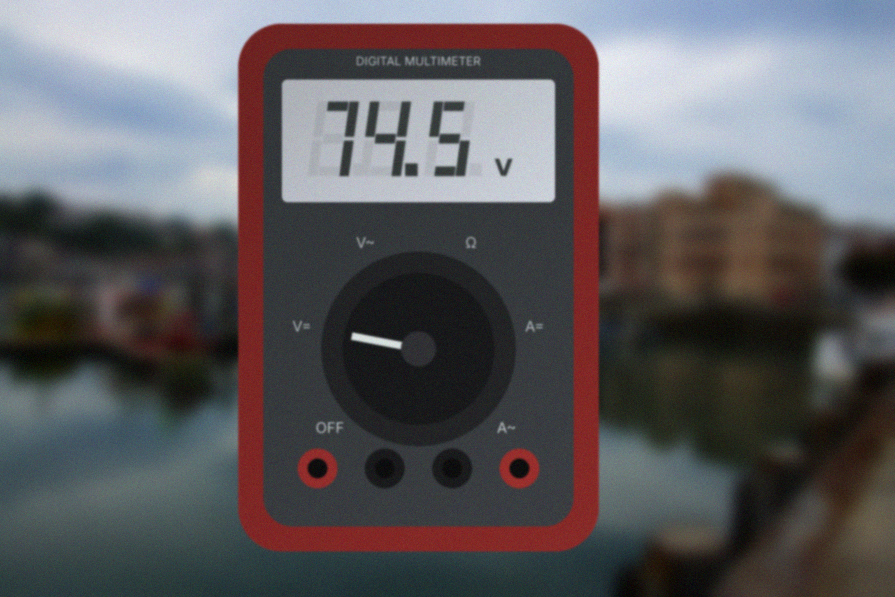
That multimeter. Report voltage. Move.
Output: 74.5 V
